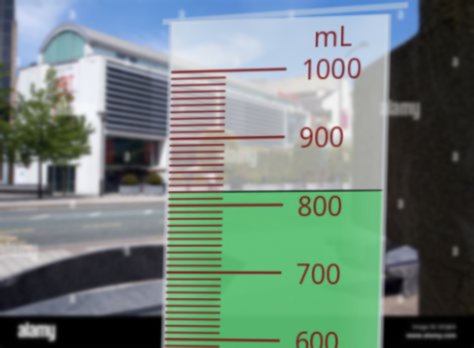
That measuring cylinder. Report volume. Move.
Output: 820 mL
